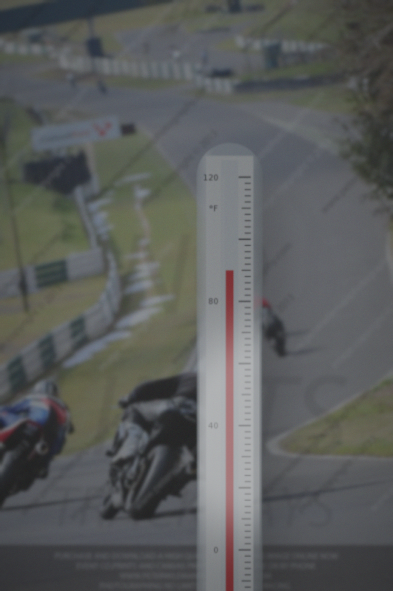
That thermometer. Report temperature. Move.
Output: 90 °F
